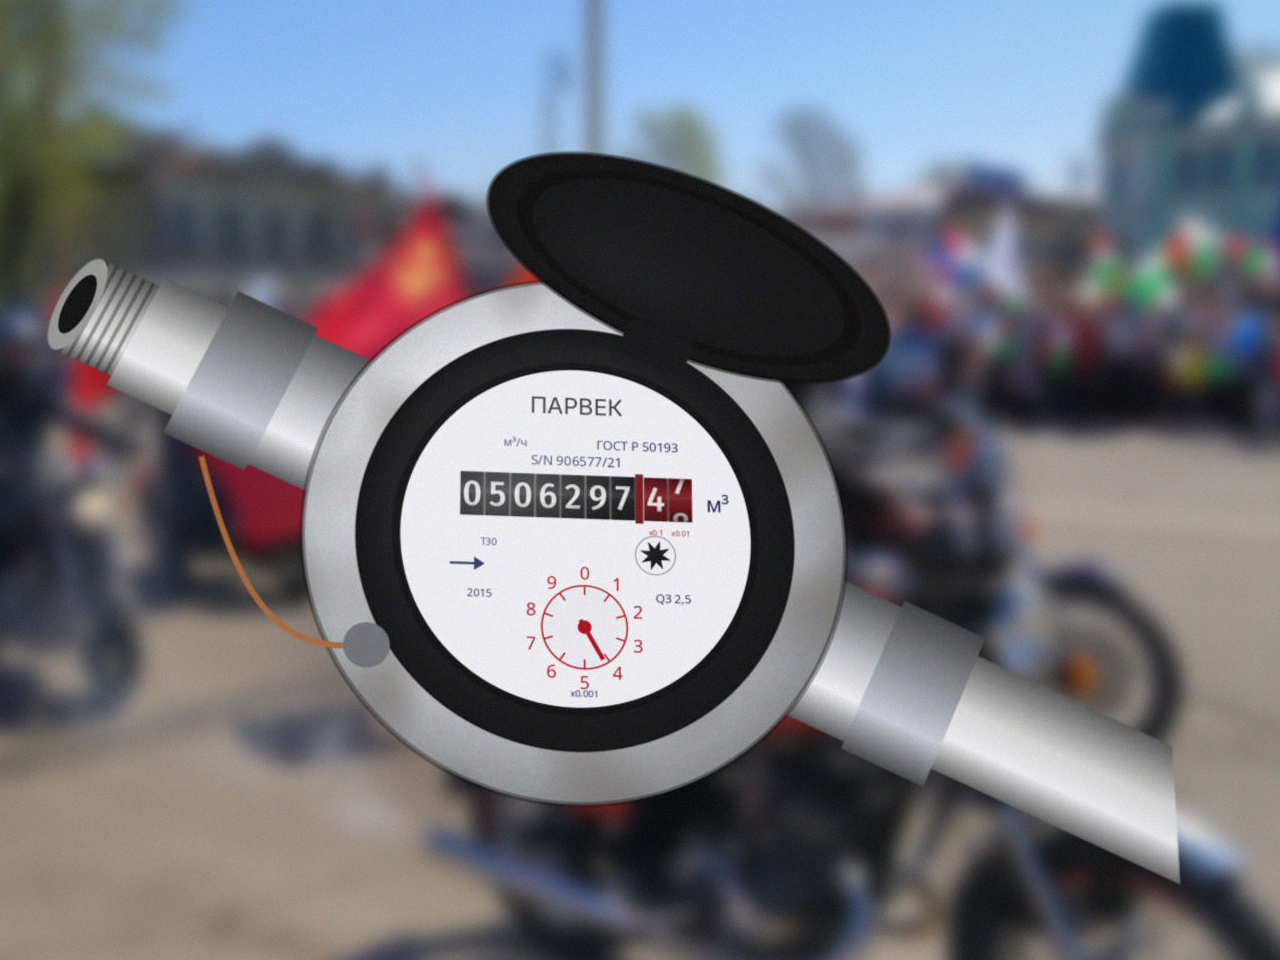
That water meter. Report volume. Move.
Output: 506297.474 m³
